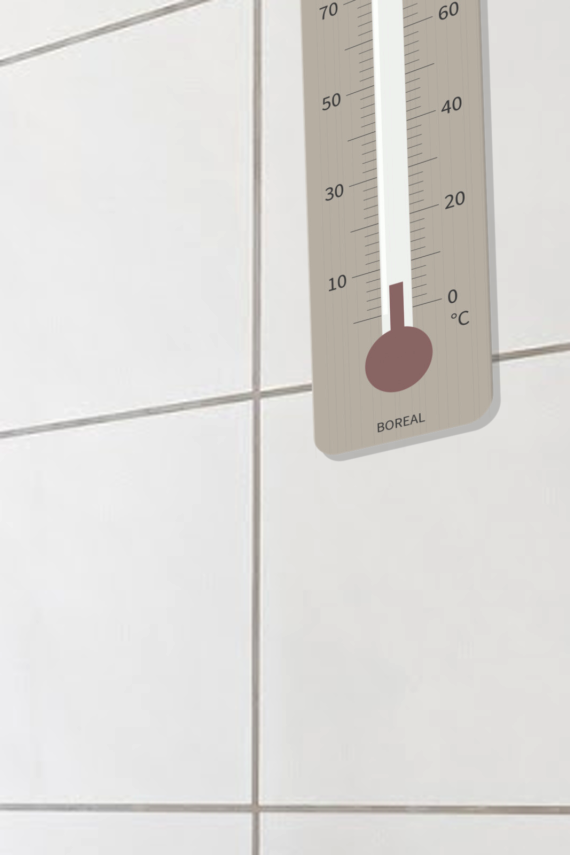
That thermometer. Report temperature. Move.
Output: 6 °C
